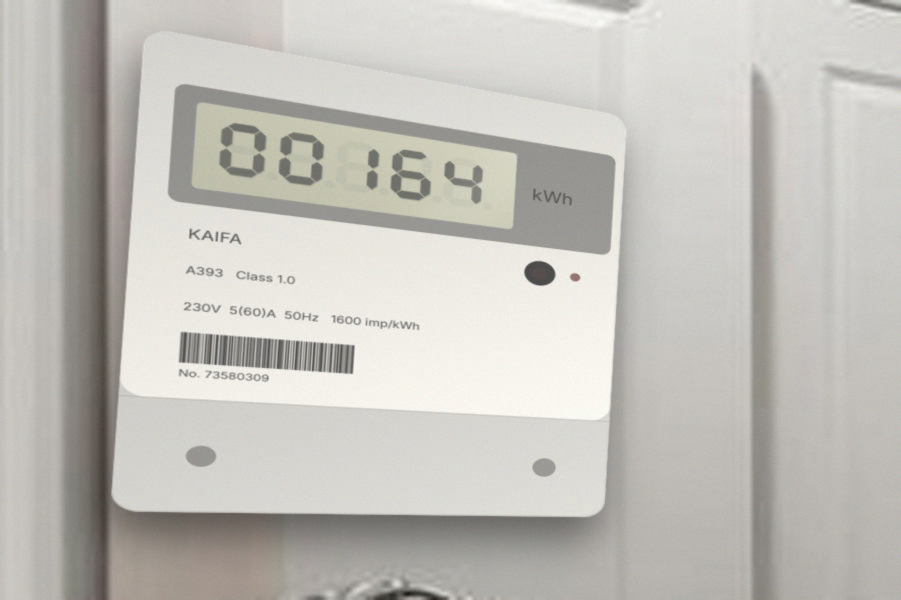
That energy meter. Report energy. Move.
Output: 164 kWh
